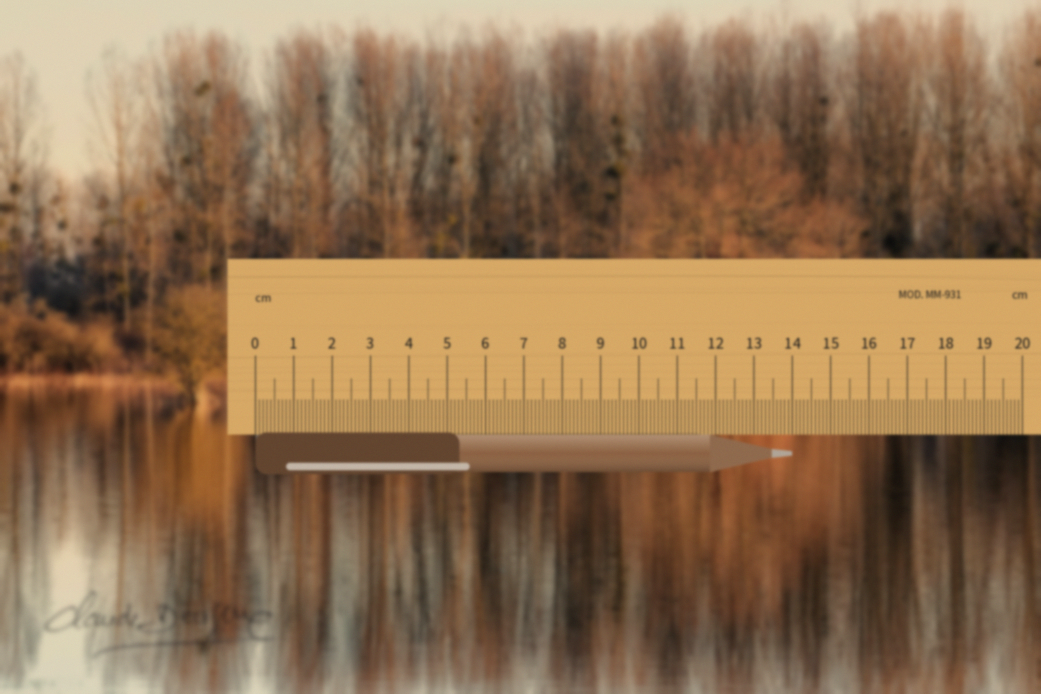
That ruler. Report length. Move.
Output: 14 cm
